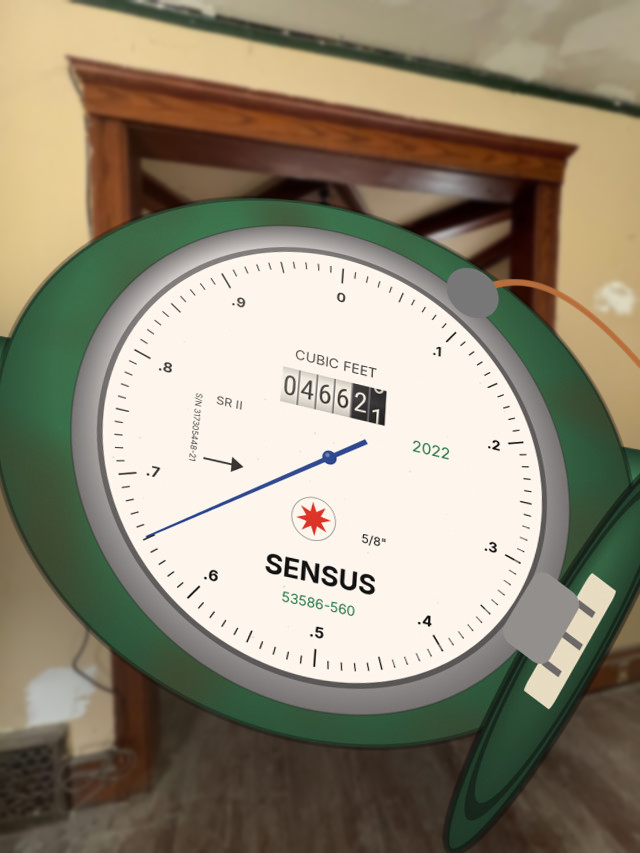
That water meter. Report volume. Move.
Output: 46620.65 ft³
